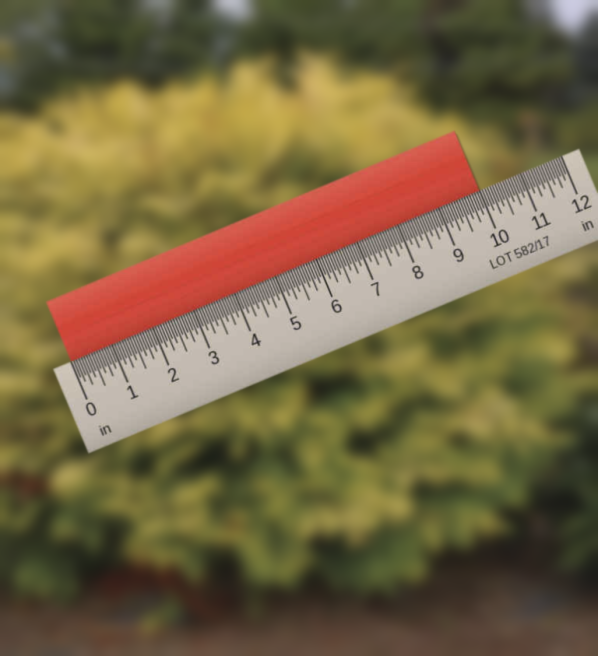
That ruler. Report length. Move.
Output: 10 in
